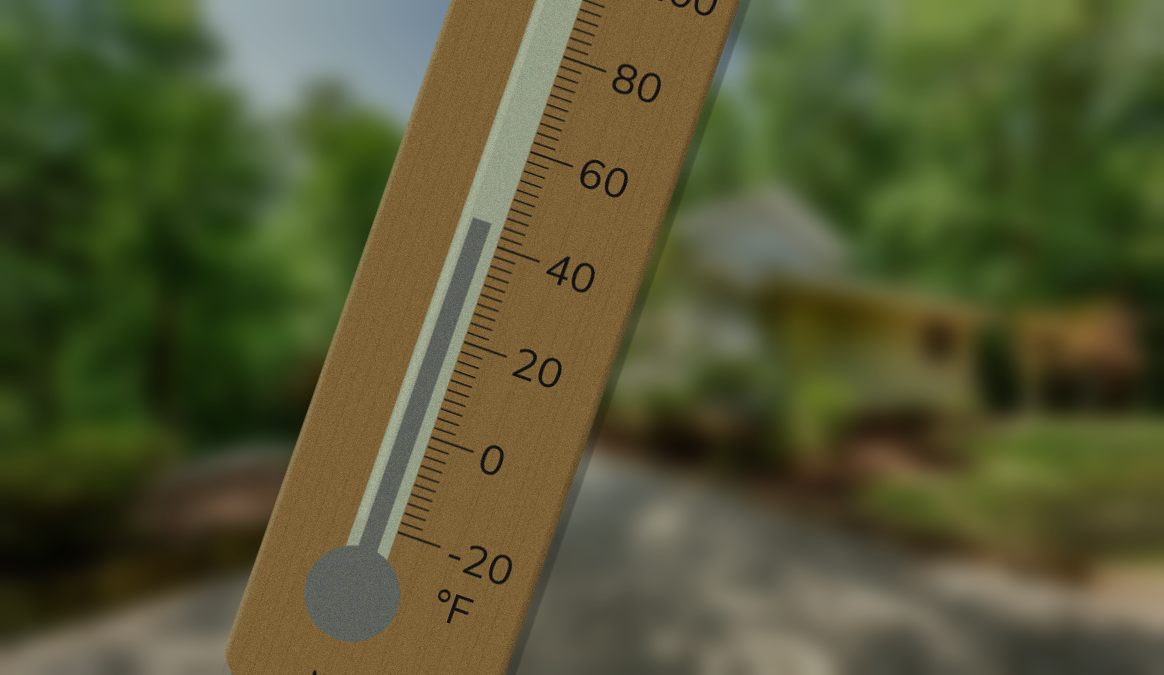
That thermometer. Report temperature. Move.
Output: 44 °F
